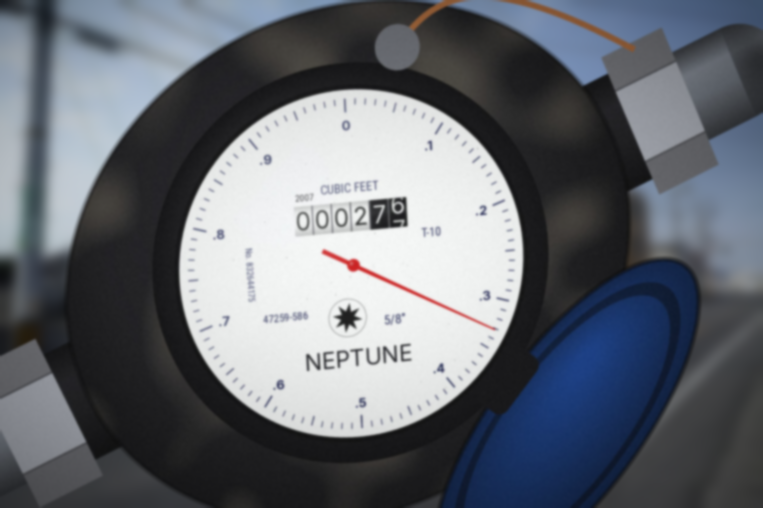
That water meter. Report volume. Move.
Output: 276.33 ft³
